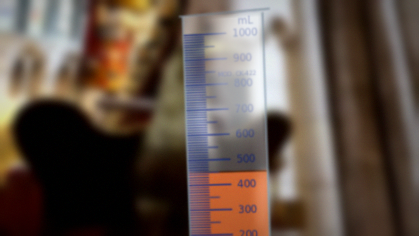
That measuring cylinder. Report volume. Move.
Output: 450 mL
